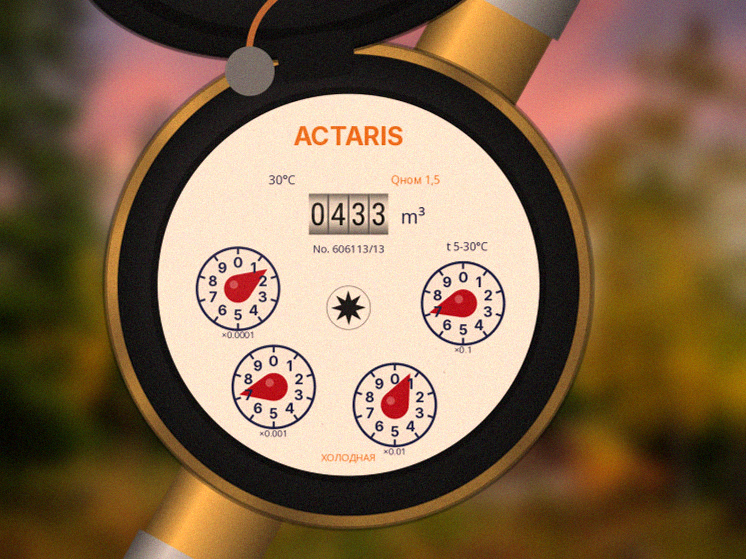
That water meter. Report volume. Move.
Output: 433.7071 m³
